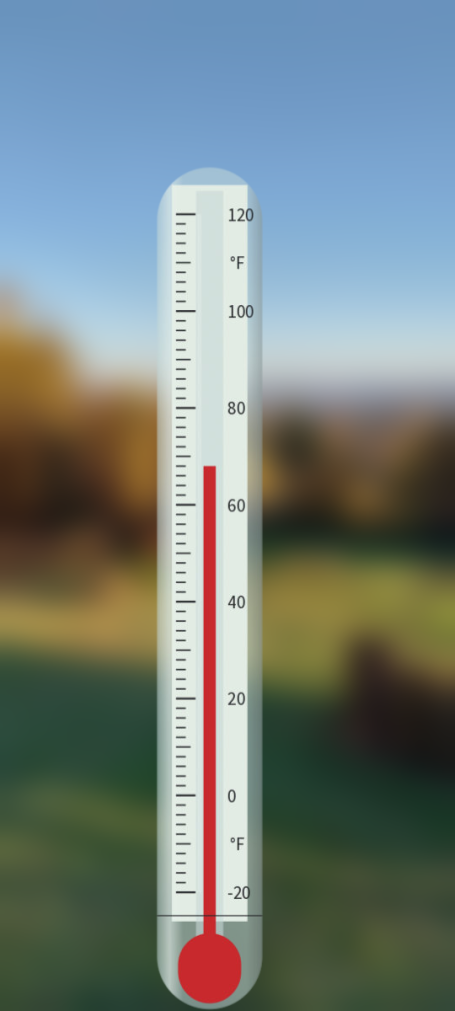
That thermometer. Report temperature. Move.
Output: 68 °F
